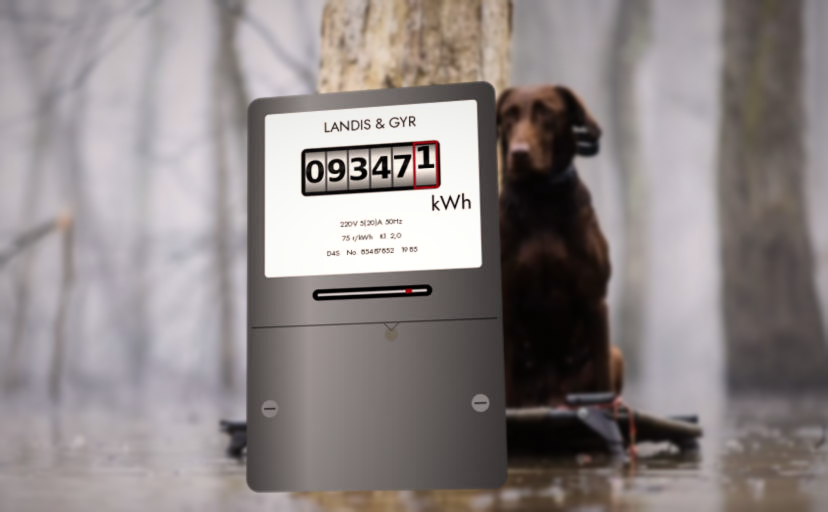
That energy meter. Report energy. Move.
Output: 9347.1 kWh
